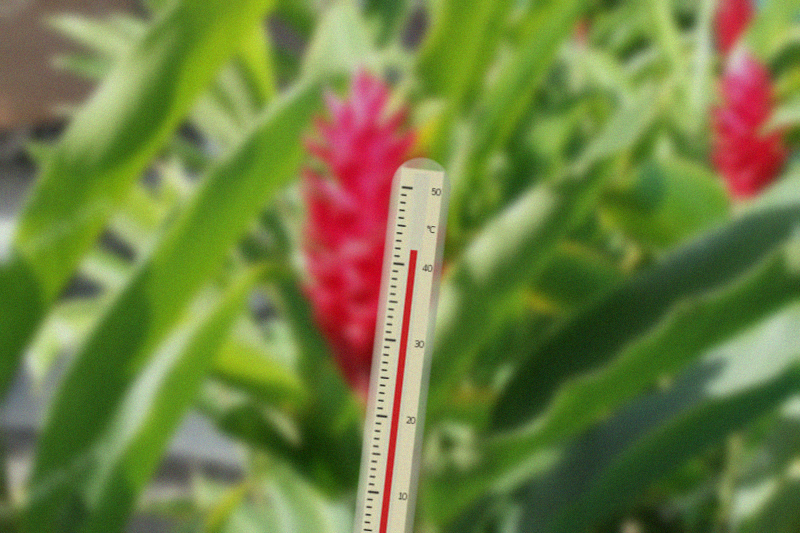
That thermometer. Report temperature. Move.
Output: 42 °C
